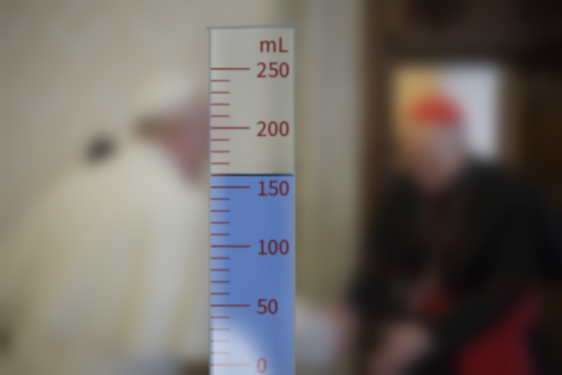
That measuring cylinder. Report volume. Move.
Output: 160 mL
